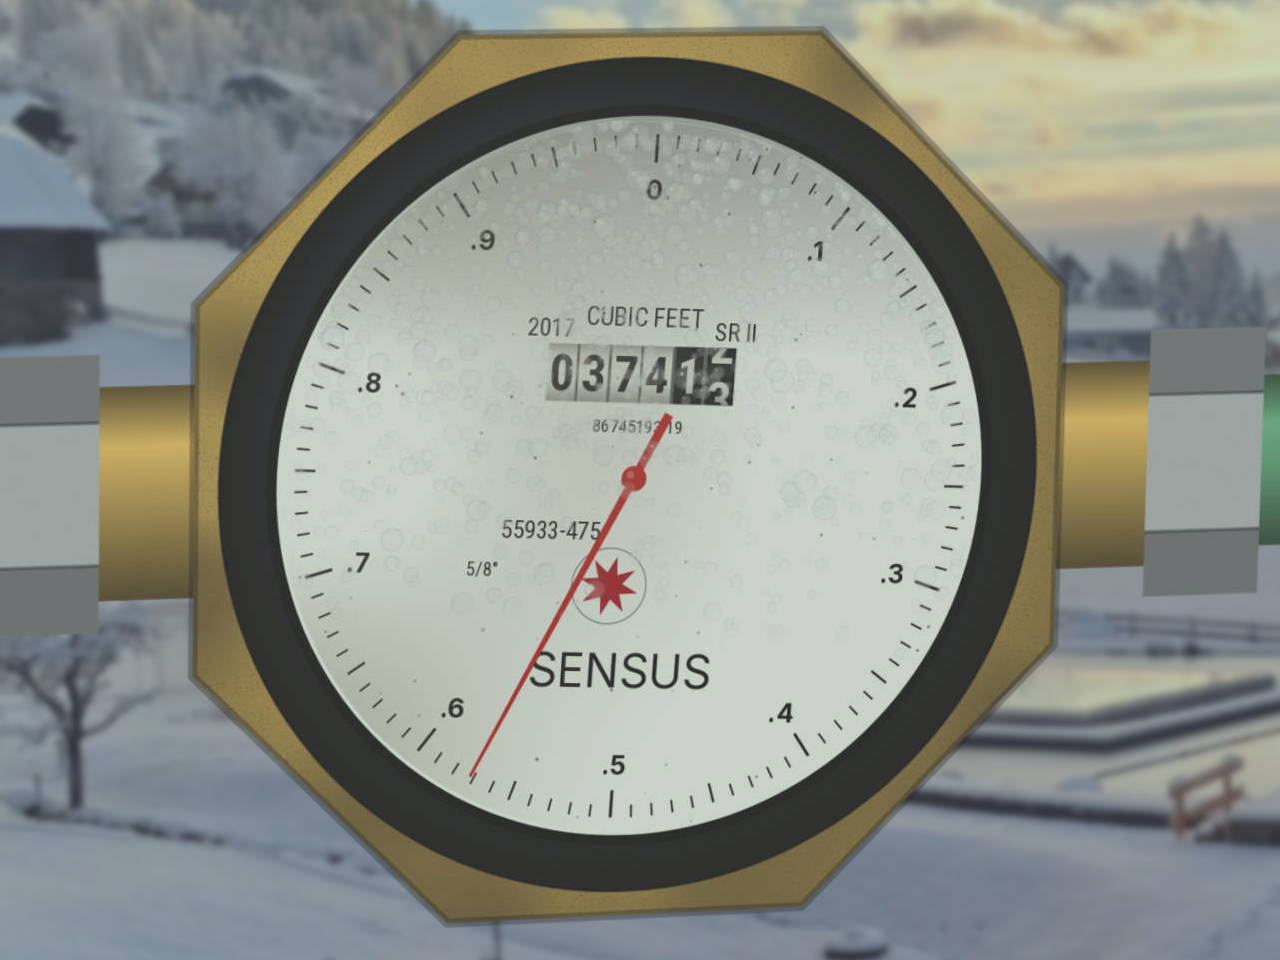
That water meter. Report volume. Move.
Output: 37412.57 ft³
